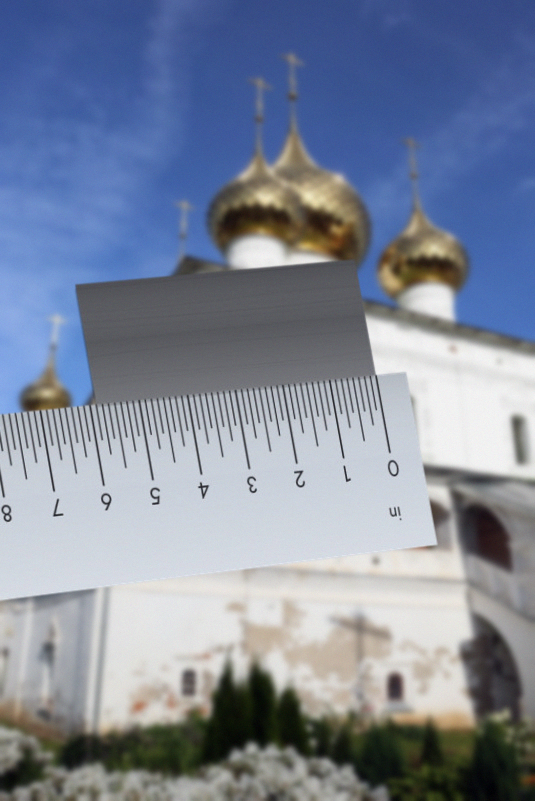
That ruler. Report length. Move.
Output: 5.875 in
